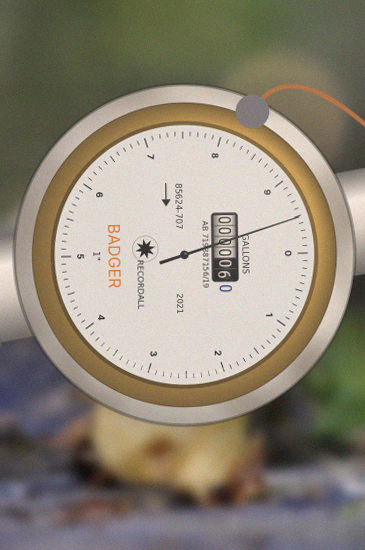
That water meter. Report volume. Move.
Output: 59.5 gal
